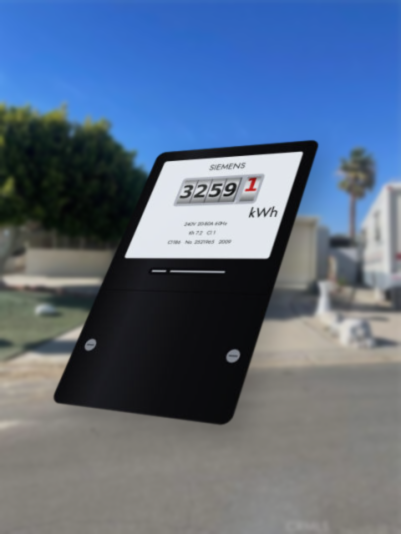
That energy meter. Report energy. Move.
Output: 3259.1 kWh
